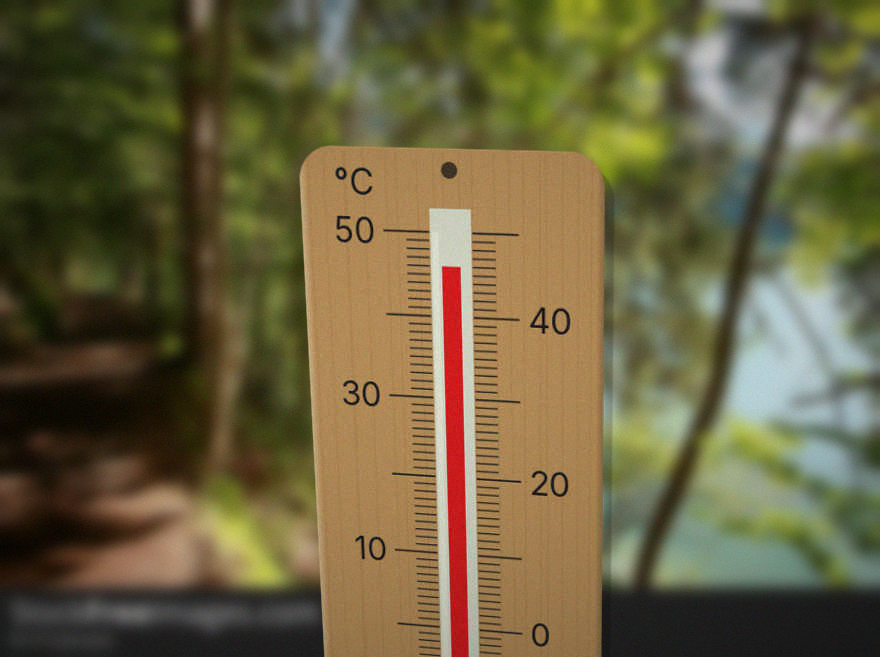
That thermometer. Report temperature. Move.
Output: 46 °C
